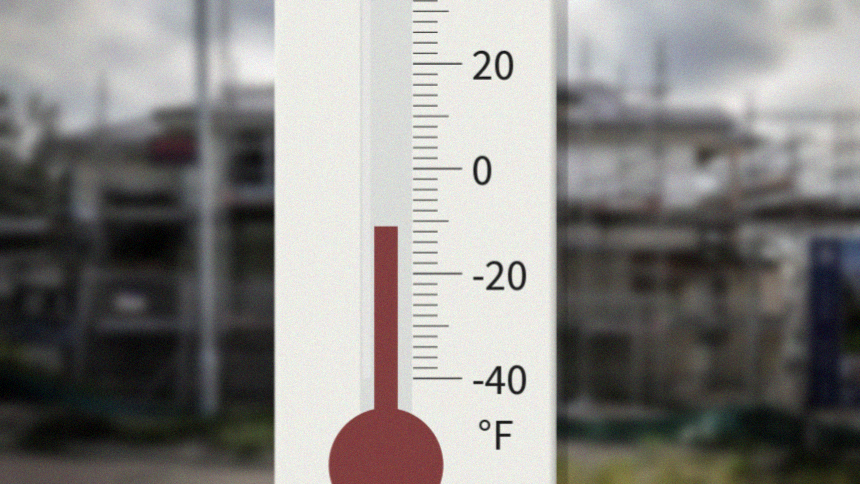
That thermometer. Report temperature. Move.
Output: -11 °F
